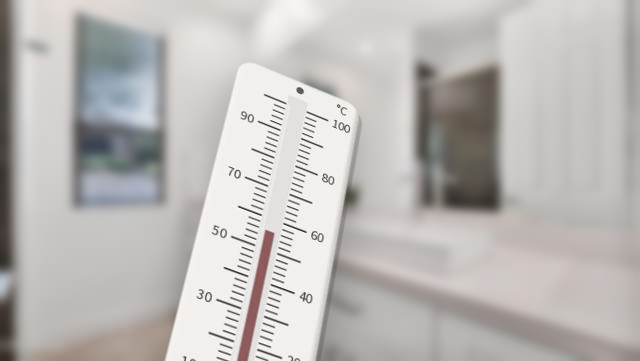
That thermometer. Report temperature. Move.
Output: 56 °C
